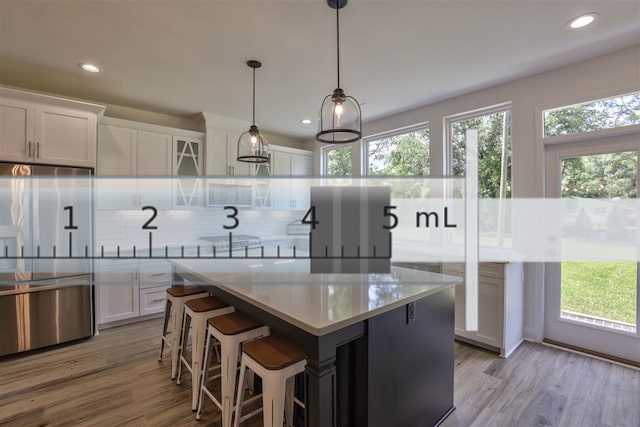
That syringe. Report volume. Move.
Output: 4 mL
